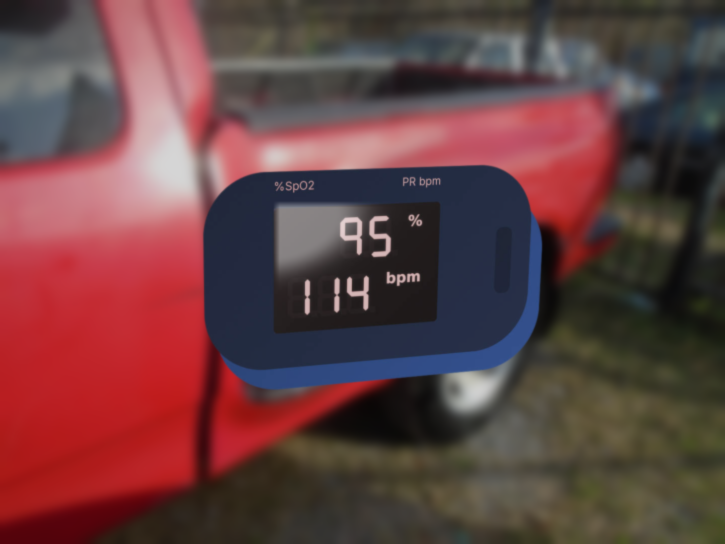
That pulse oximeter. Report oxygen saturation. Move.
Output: 95 %
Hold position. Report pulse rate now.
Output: 114 bpm
